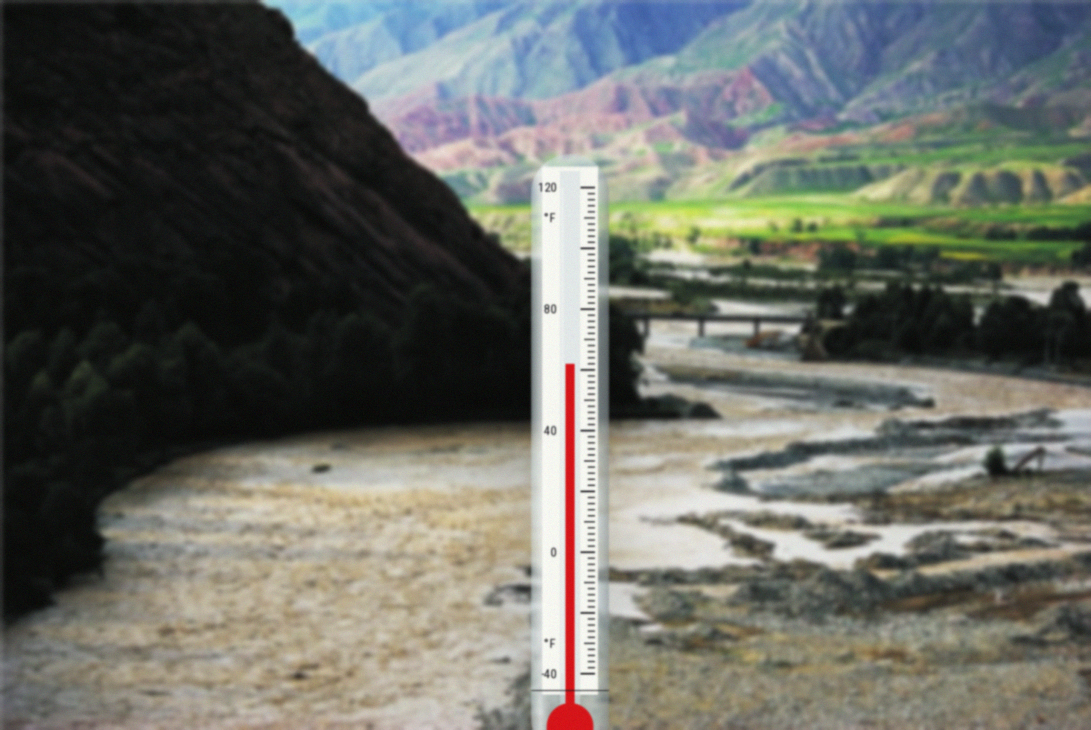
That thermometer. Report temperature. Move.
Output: 62 °F
